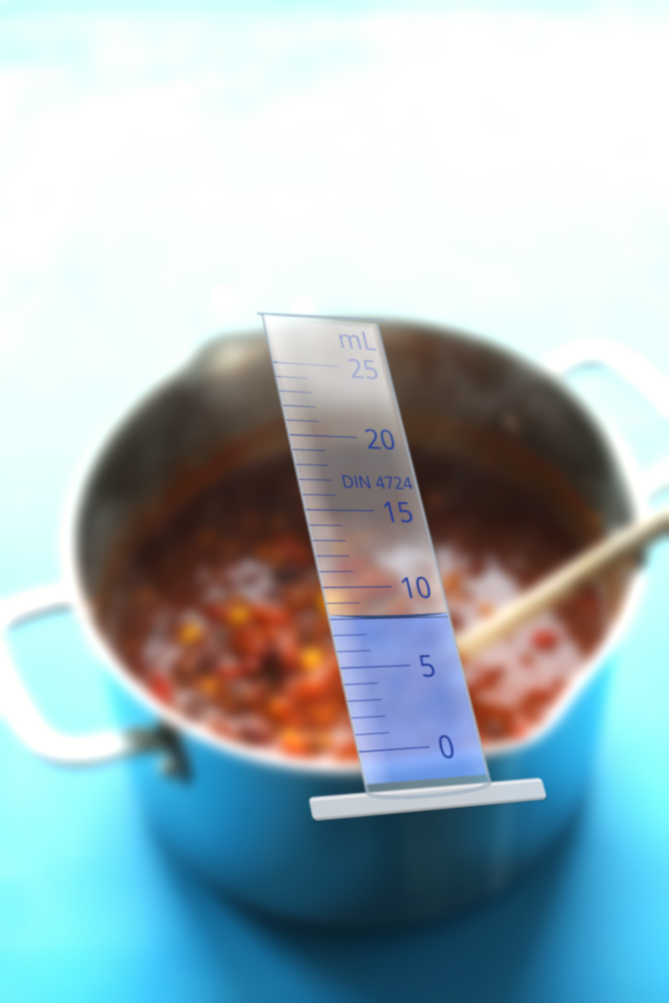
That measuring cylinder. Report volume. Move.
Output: 8 mL
